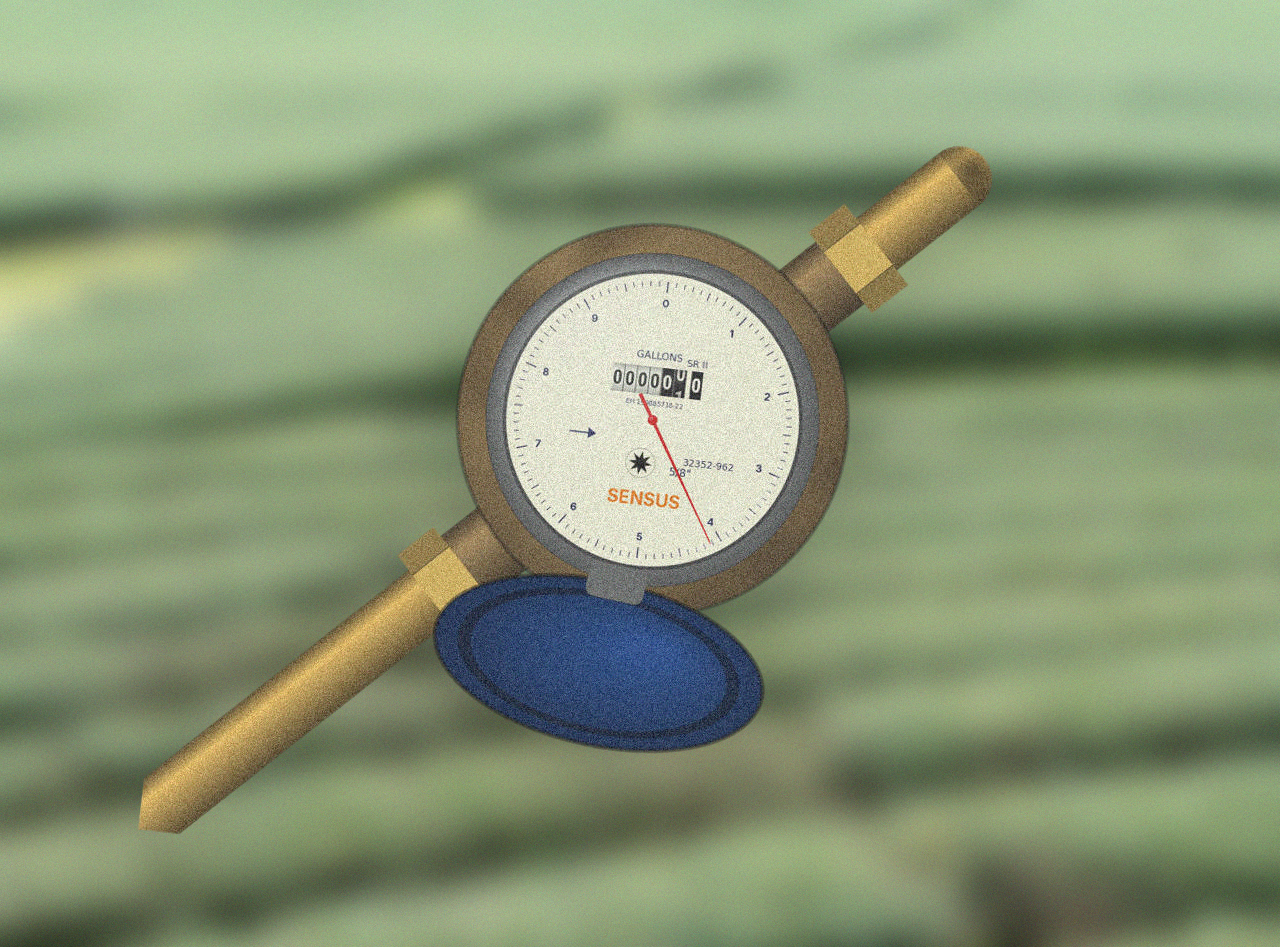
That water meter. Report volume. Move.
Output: 4.1 gal
